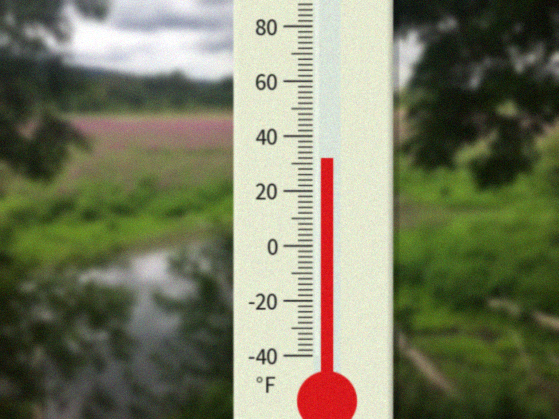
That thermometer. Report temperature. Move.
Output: 32 °F
